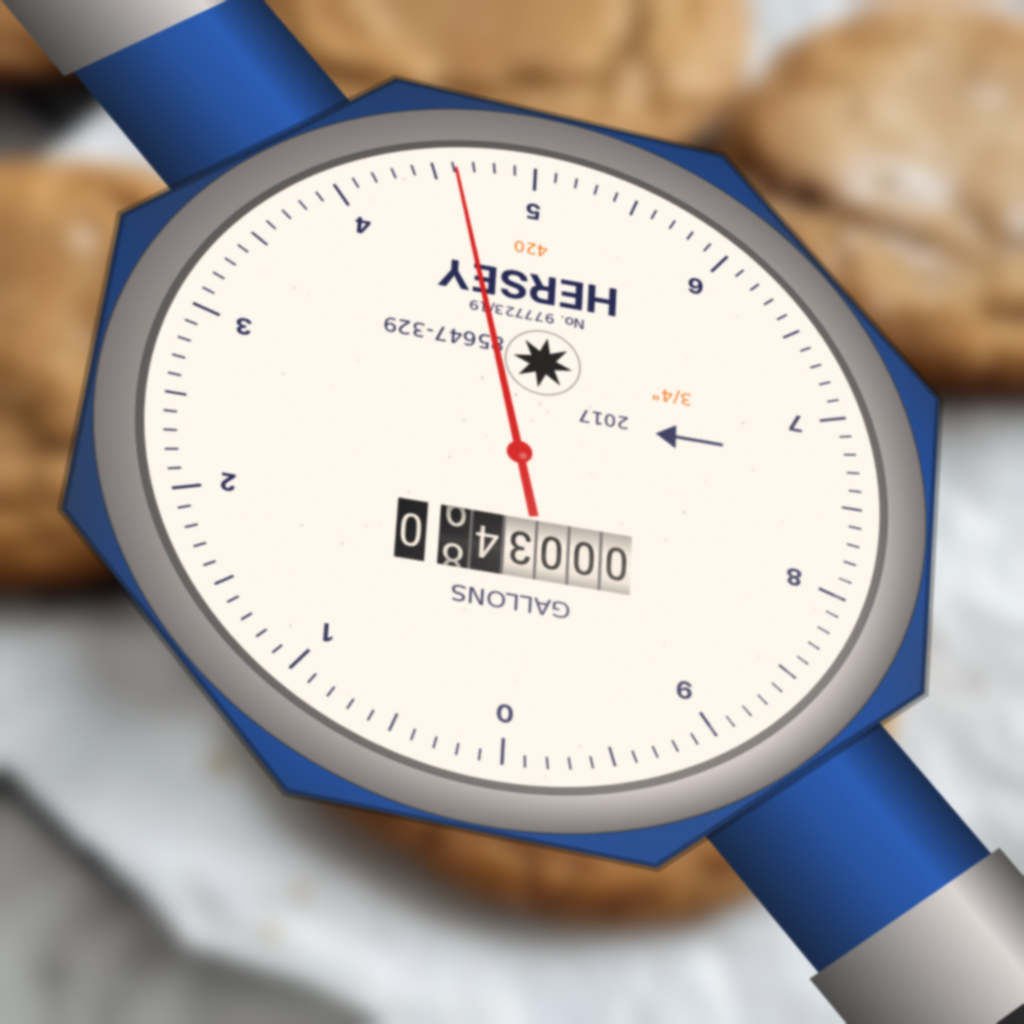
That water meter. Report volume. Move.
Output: 3484.6 gal
